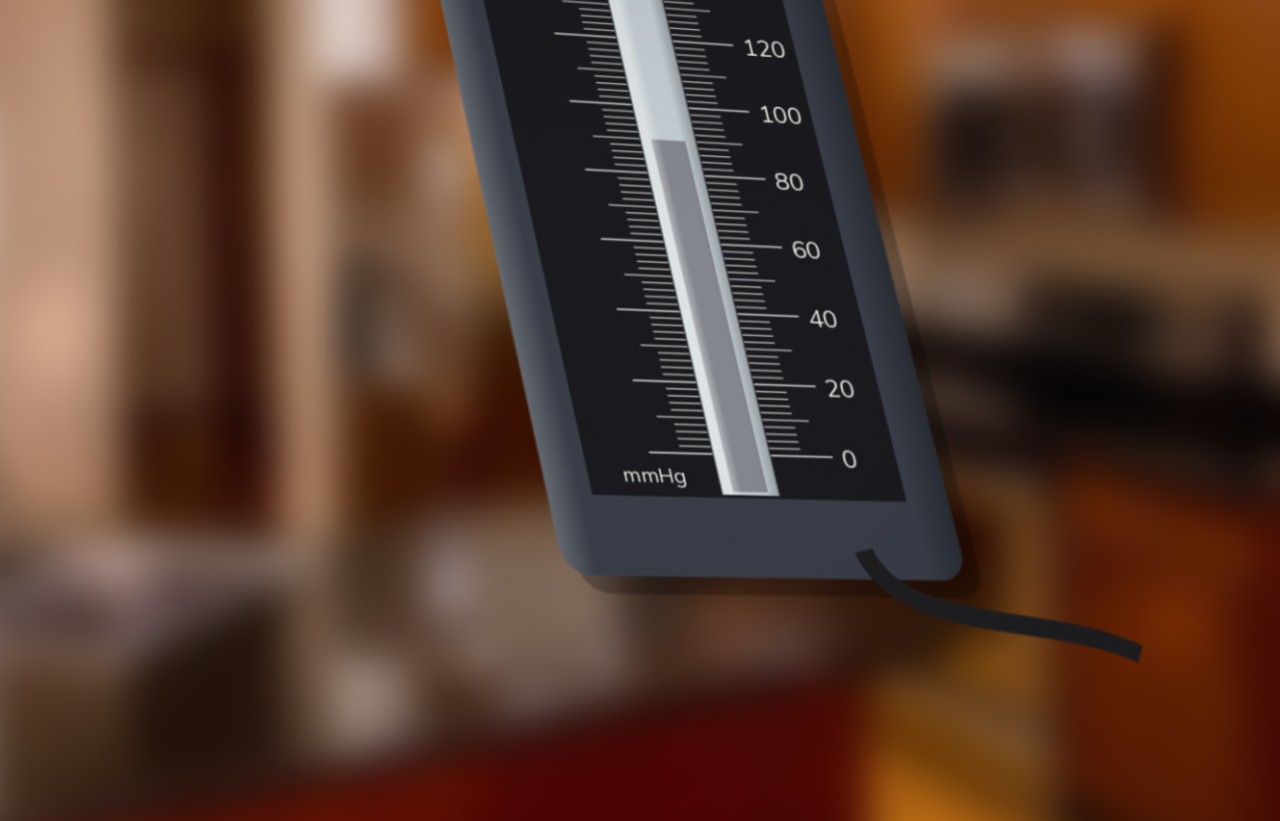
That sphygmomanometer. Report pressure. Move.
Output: 90 mmHg
